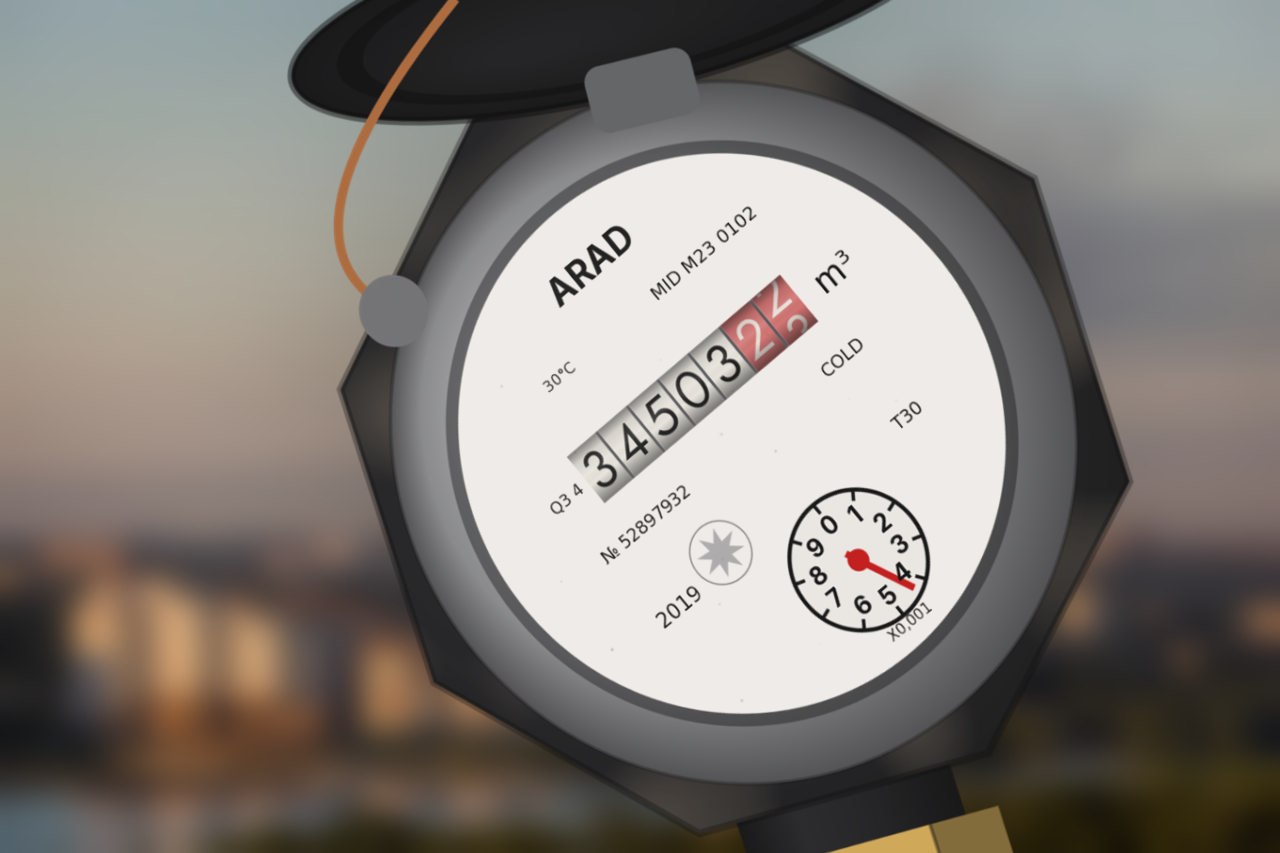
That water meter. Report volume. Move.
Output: 34503.224 m³
